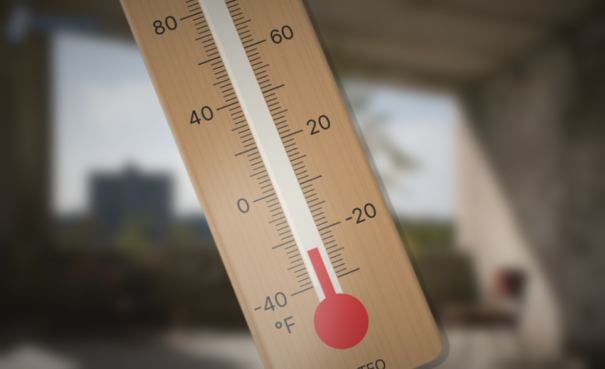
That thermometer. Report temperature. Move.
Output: -26 °F
